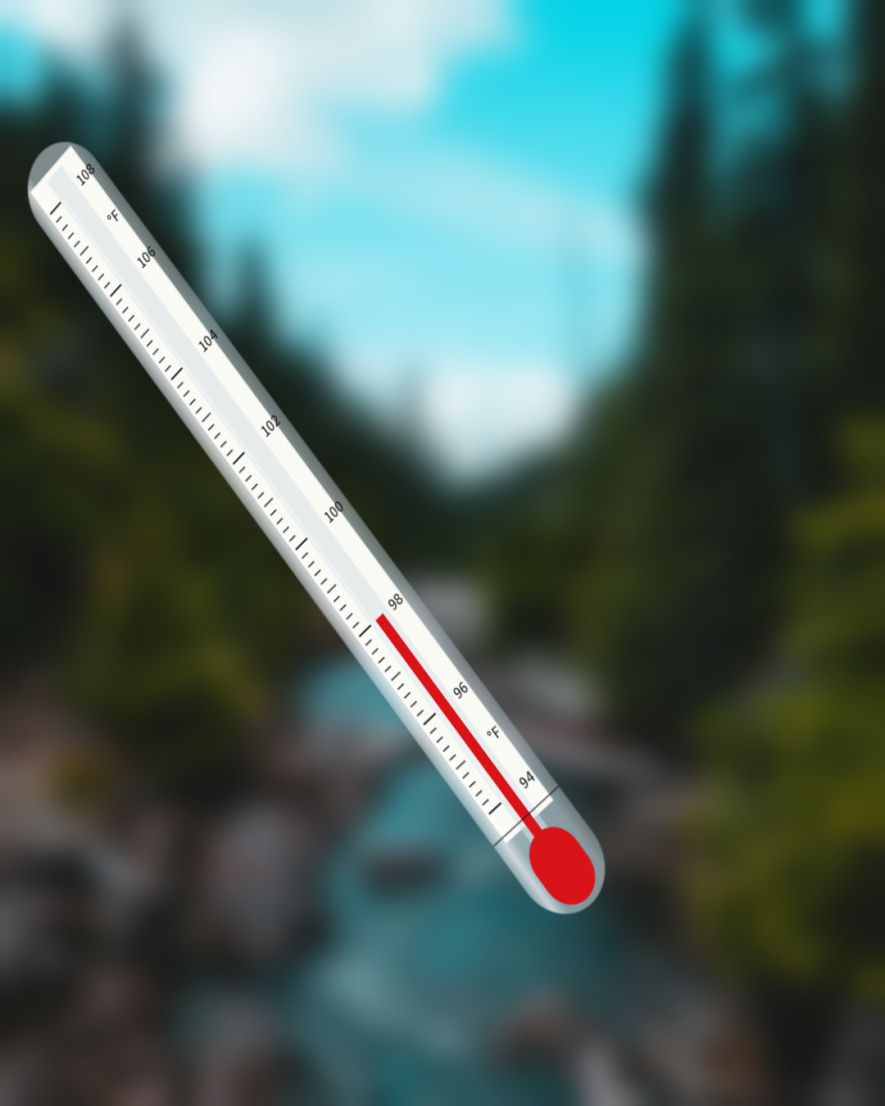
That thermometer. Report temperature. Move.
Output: 98 °F
